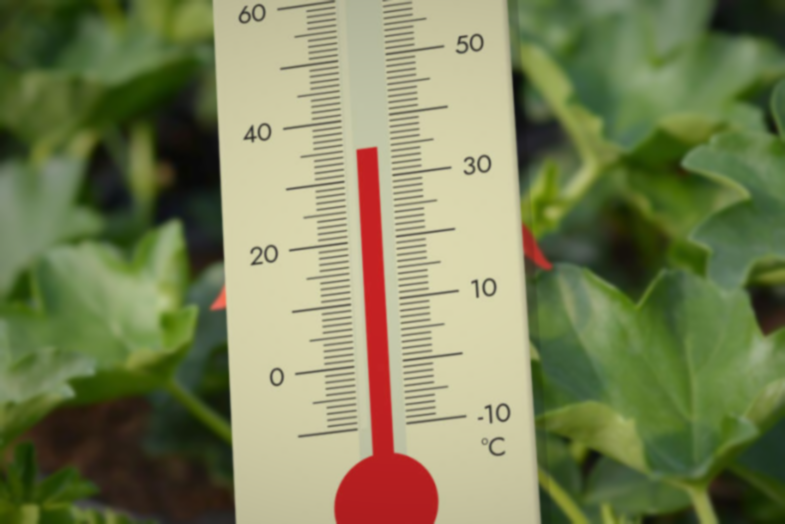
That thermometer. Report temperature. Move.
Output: 35 °C
